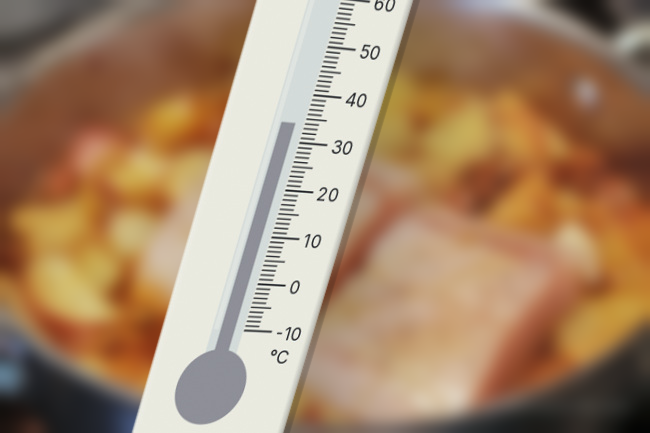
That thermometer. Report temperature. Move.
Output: 34 °C
